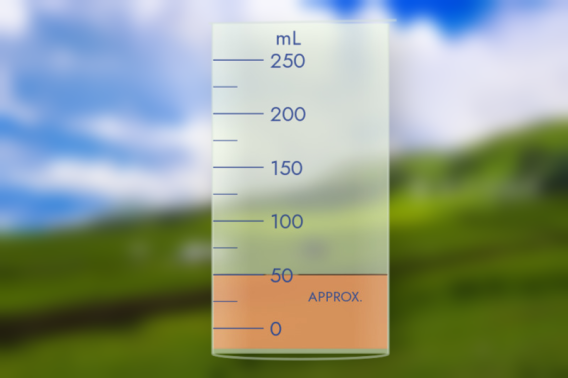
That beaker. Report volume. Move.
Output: 50 mL
